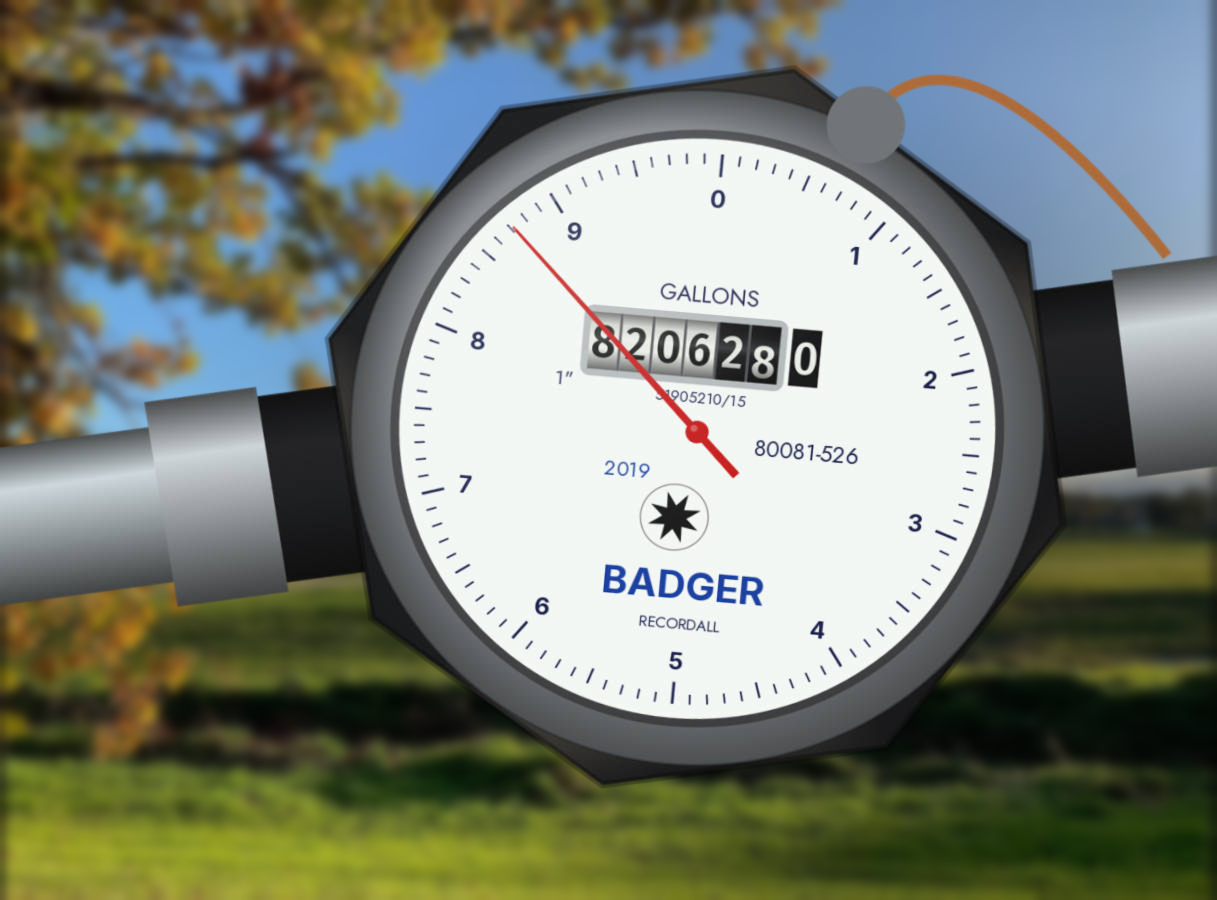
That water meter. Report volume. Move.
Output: 8206278.7 gal
